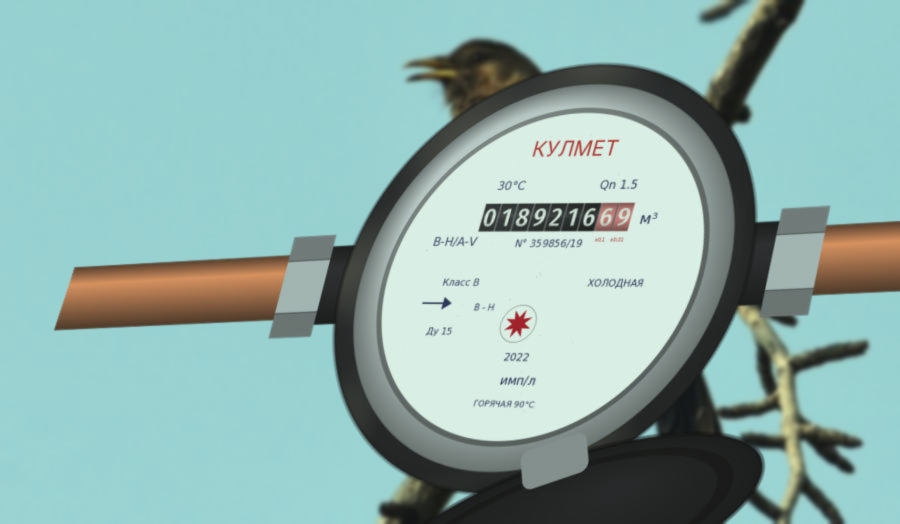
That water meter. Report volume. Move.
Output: 189216.69 m³
